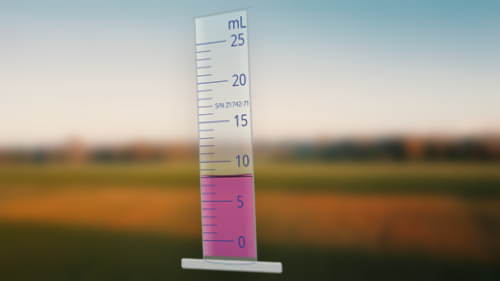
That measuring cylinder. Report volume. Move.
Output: 8 mL
